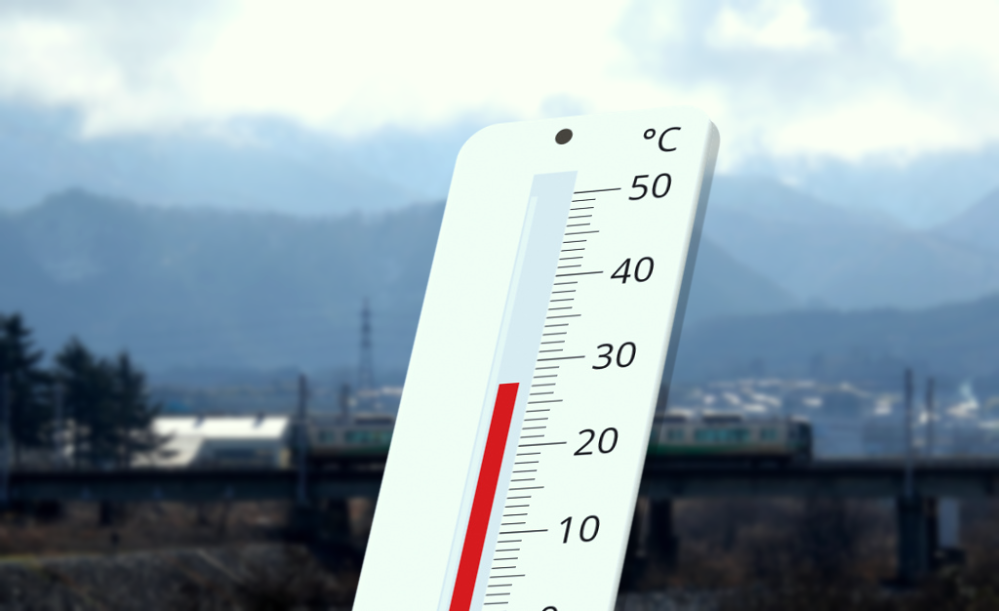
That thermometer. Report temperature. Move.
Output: 27.5 °C
